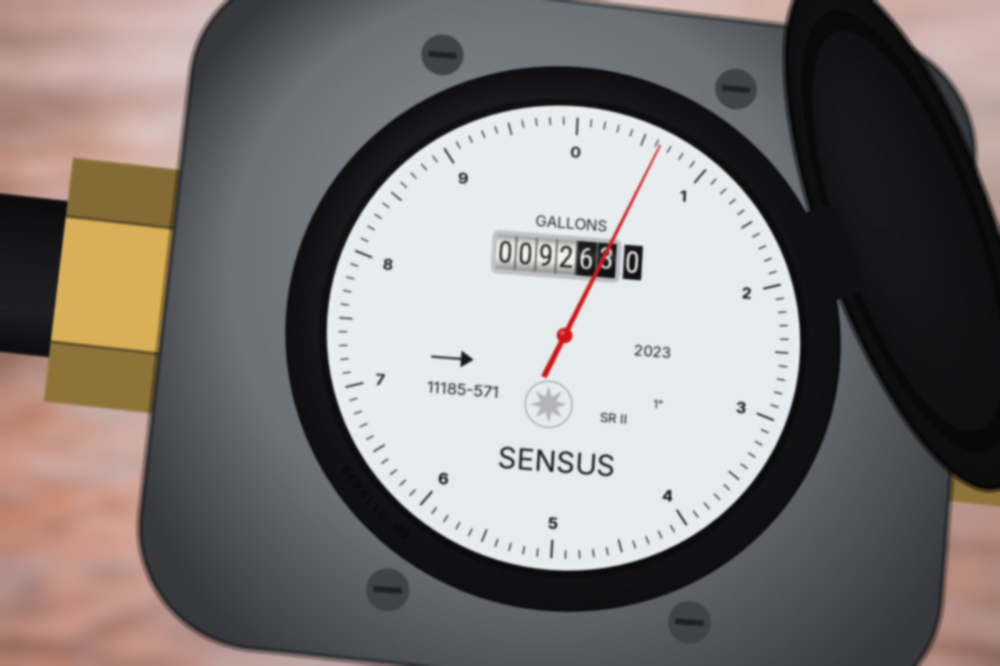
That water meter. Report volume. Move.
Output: 92630.6 gal
